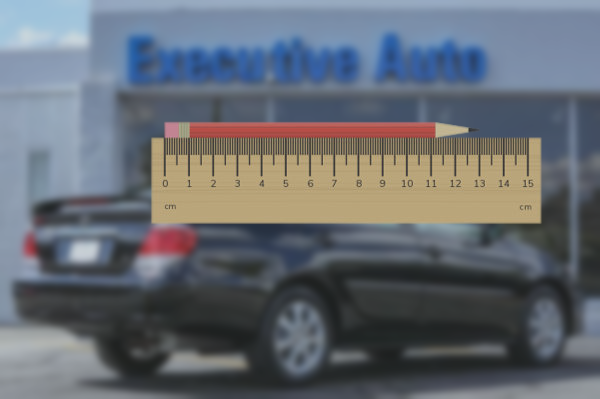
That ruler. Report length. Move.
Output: 13 cm
